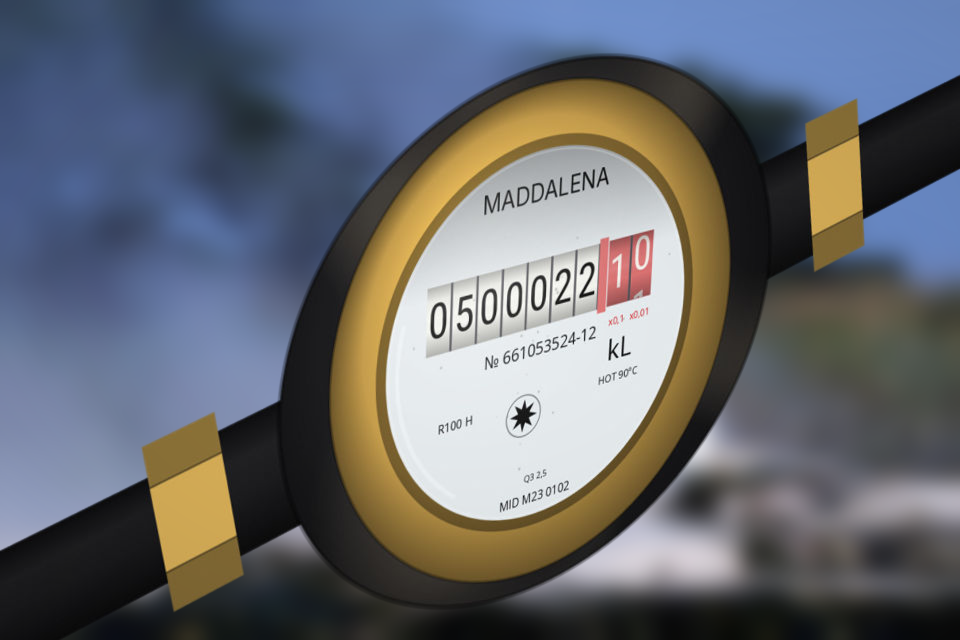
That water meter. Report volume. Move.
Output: 500022.10 kL
